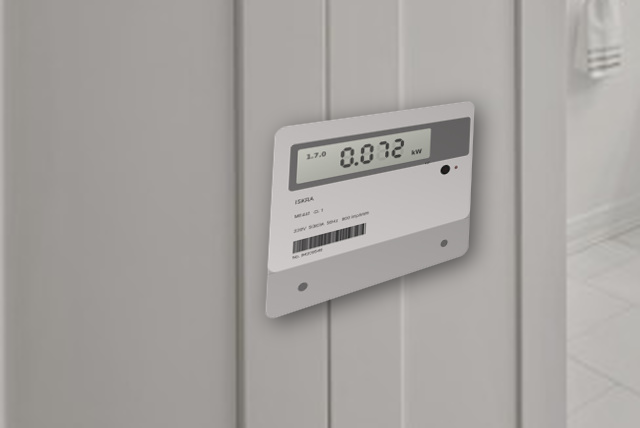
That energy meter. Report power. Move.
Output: 0.072 kW
